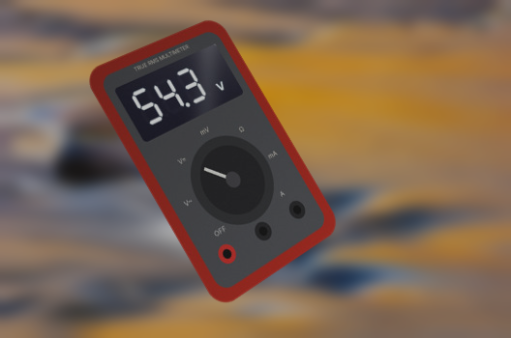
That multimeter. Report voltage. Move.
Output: 54.3 V
